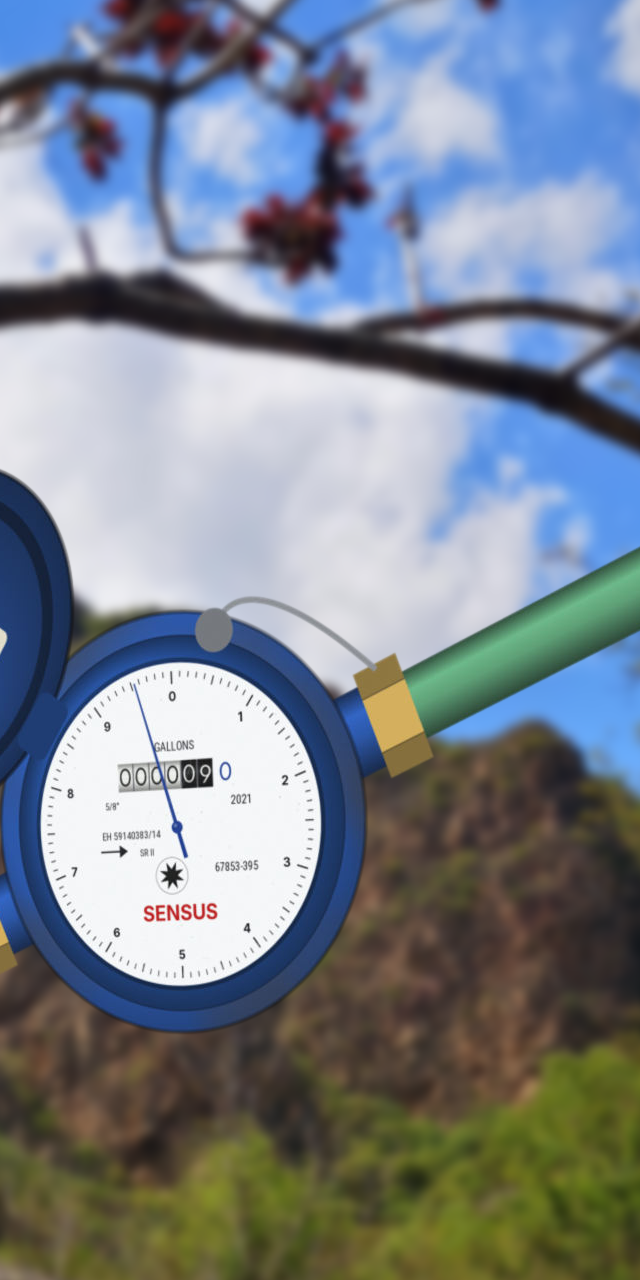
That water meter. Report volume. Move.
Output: 89.5 gal
